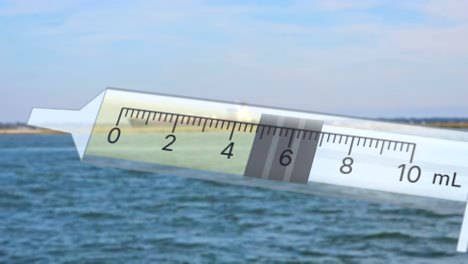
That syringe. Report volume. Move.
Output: 4.8 mL
